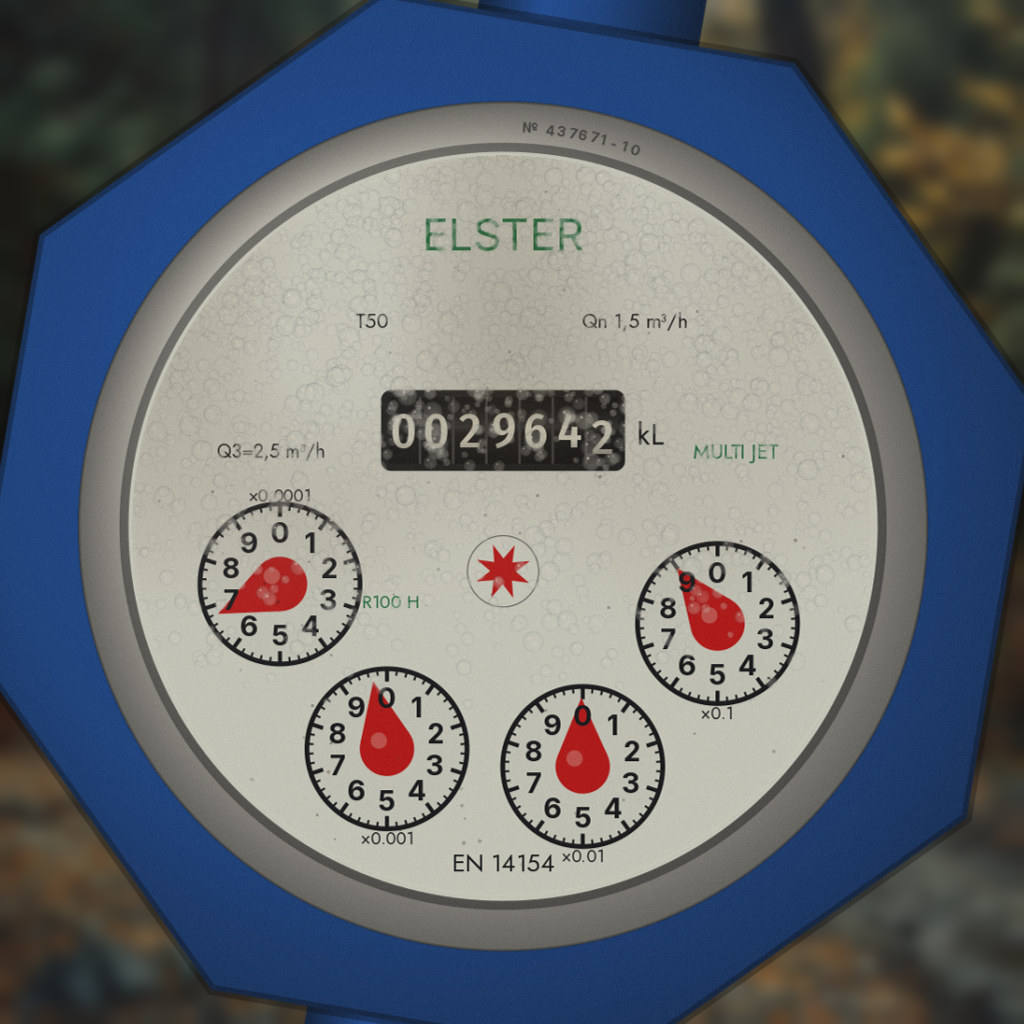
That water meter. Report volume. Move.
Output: 29641.8996 kL
